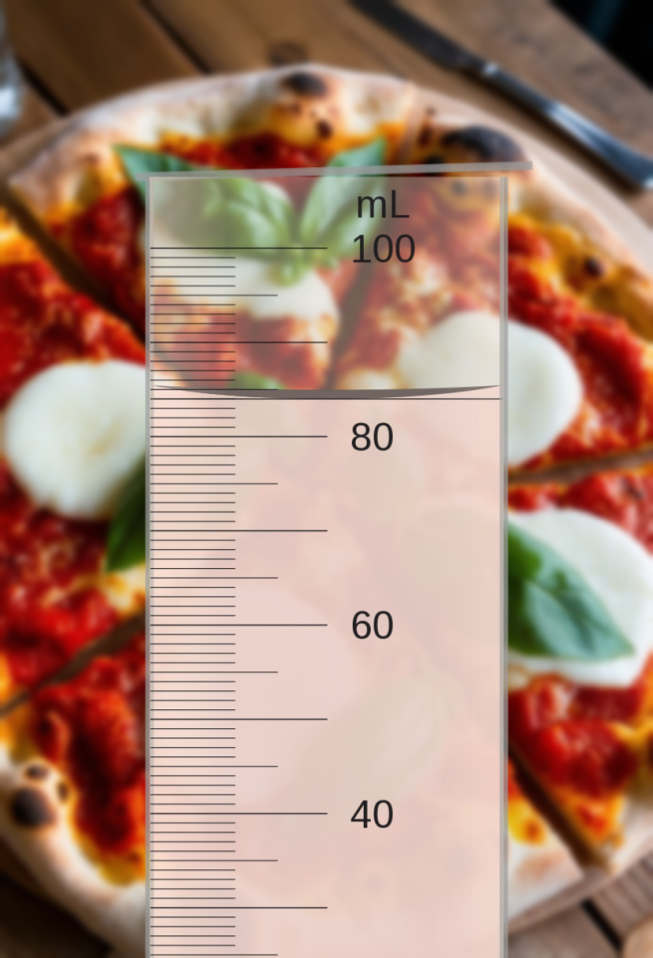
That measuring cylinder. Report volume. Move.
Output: 84 mL
